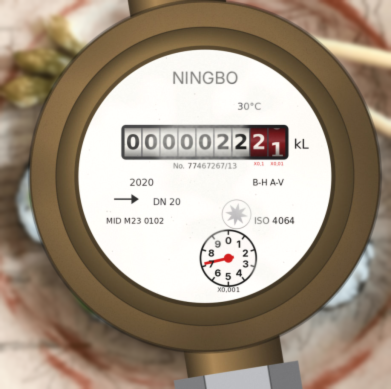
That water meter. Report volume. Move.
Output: 22.207 kL
